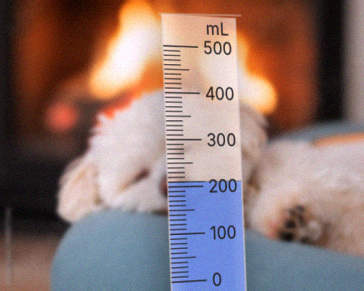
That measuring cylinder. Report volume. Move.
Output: 210 mL
